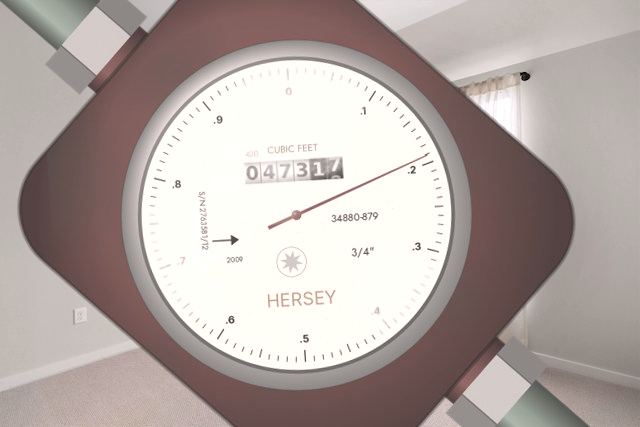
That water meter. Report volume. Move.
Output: 47317.19 ft³
